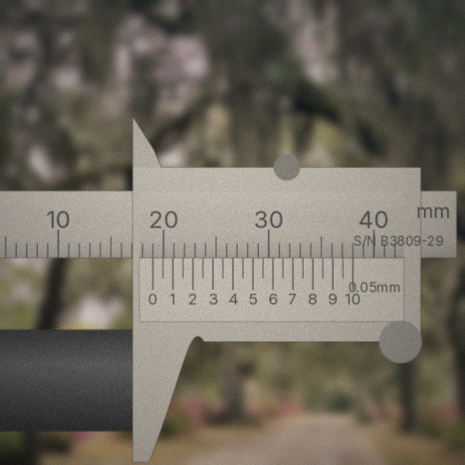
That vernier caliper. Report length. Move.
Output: 19.0 mm
